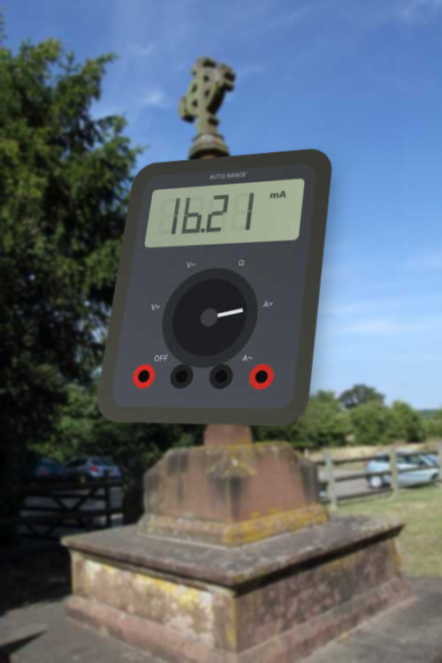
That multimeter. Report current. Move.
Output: 16.21 mA
